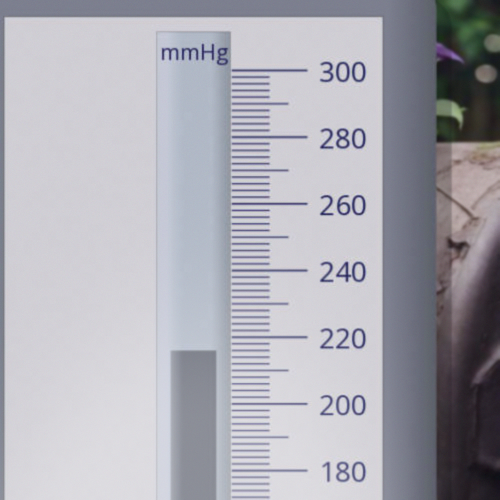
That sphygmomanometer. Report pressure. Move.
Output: 216 mmHg
